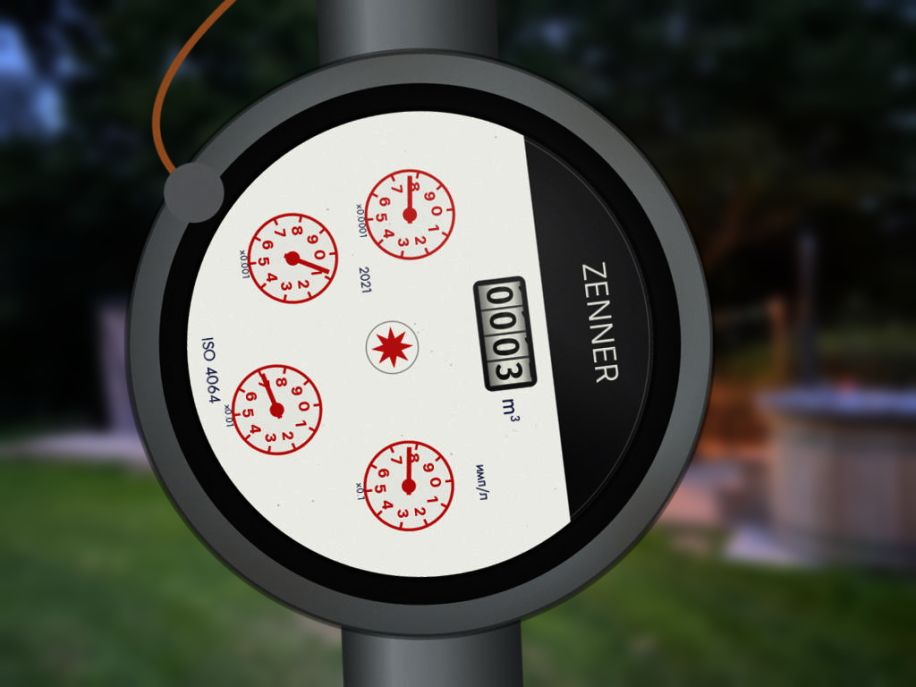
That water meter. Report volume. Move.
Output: 3.7707 m³
